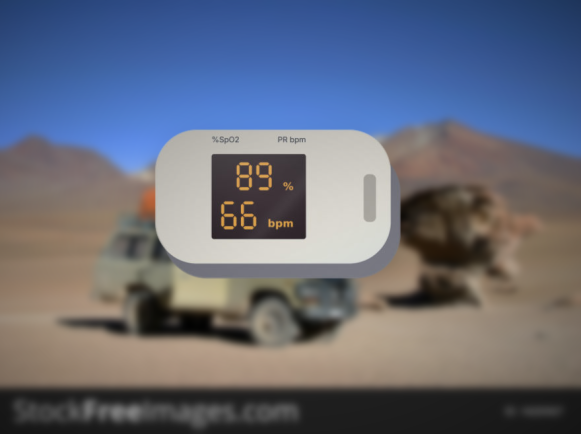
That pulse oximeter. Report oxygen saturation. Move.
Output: 89 %
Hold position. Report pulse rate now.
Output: 66 bpm
